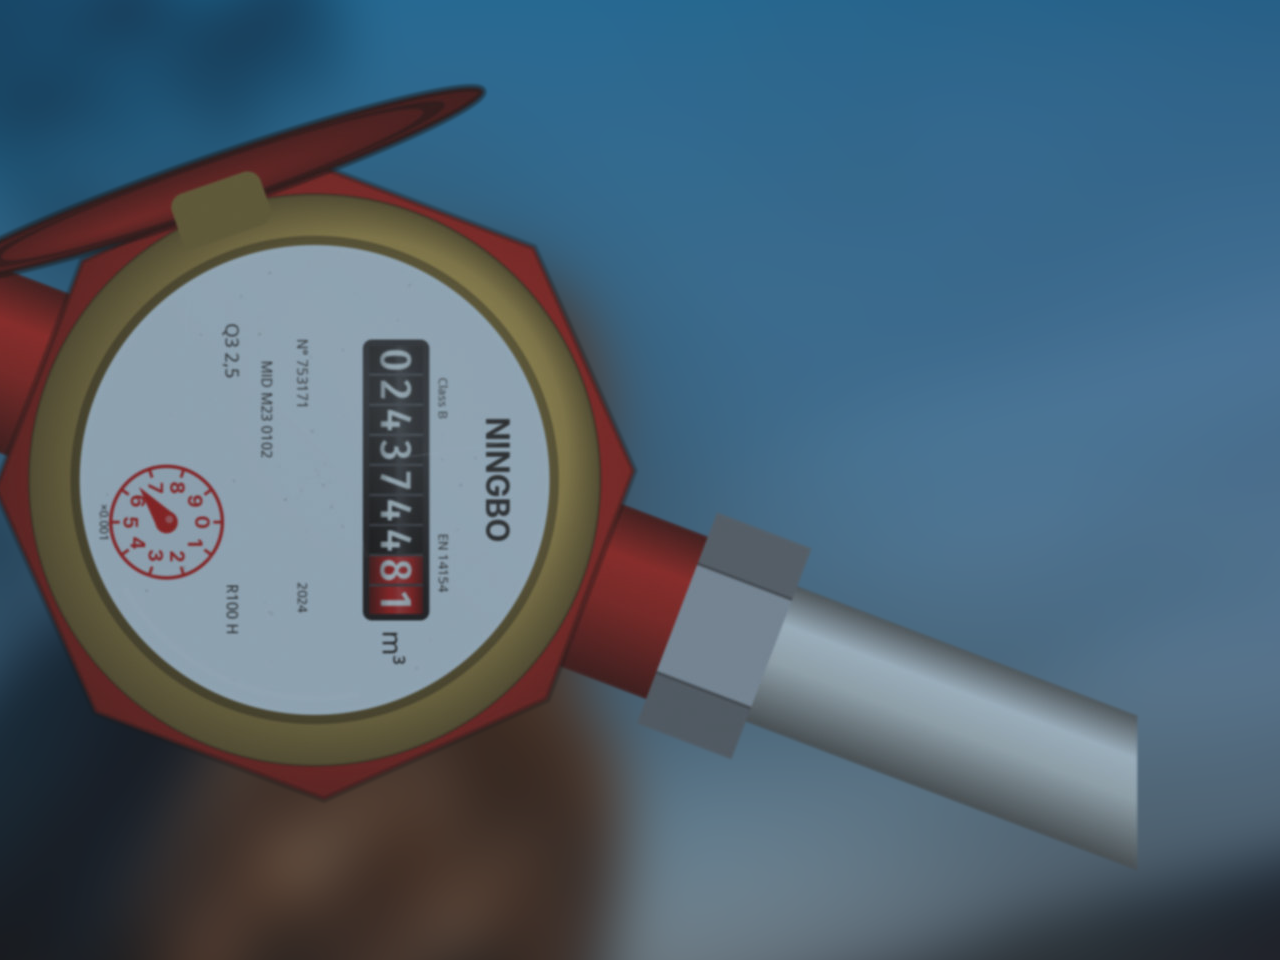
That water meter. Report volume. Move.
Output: 243744.816 m³
